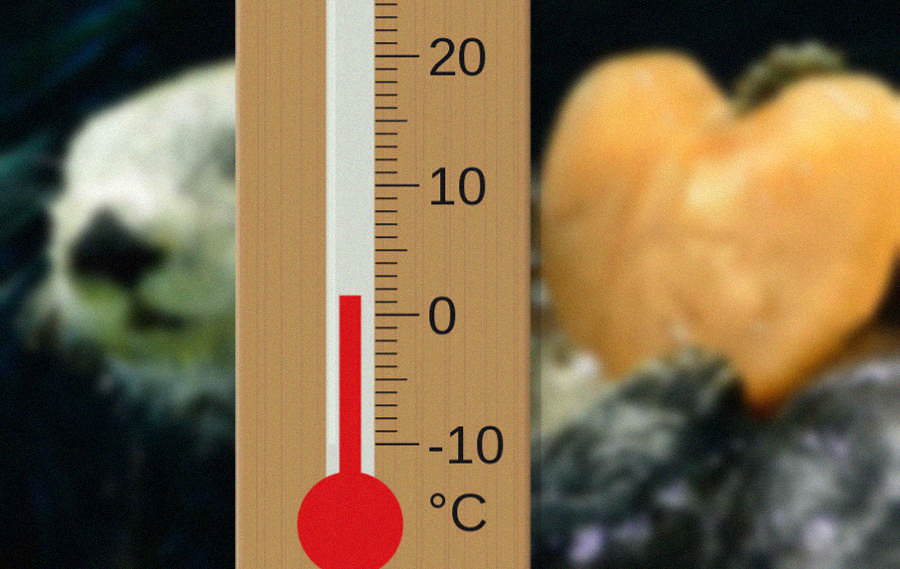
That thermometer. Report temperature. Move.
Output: 1.5 °C
